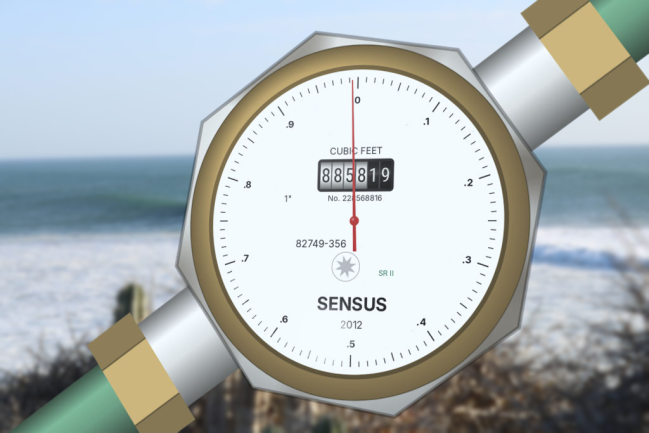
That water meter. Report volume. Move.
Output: 885818.99 ft³
